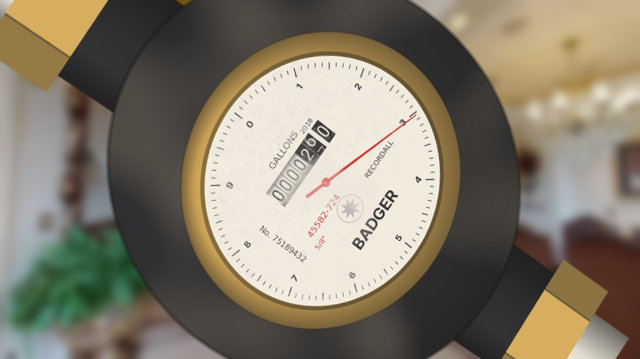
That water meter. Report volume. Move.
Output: 263.0 gal
